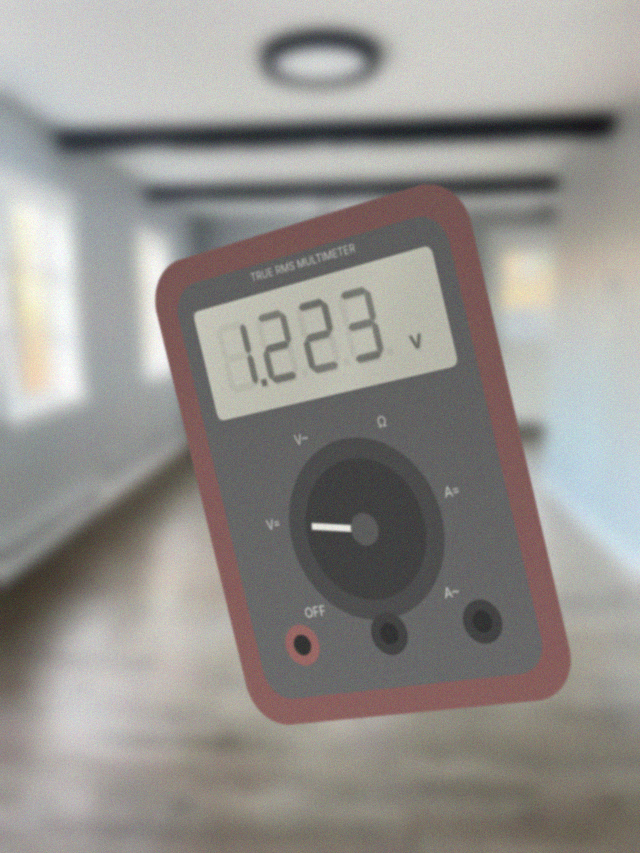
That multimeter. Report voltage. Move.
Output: 1.223 V
